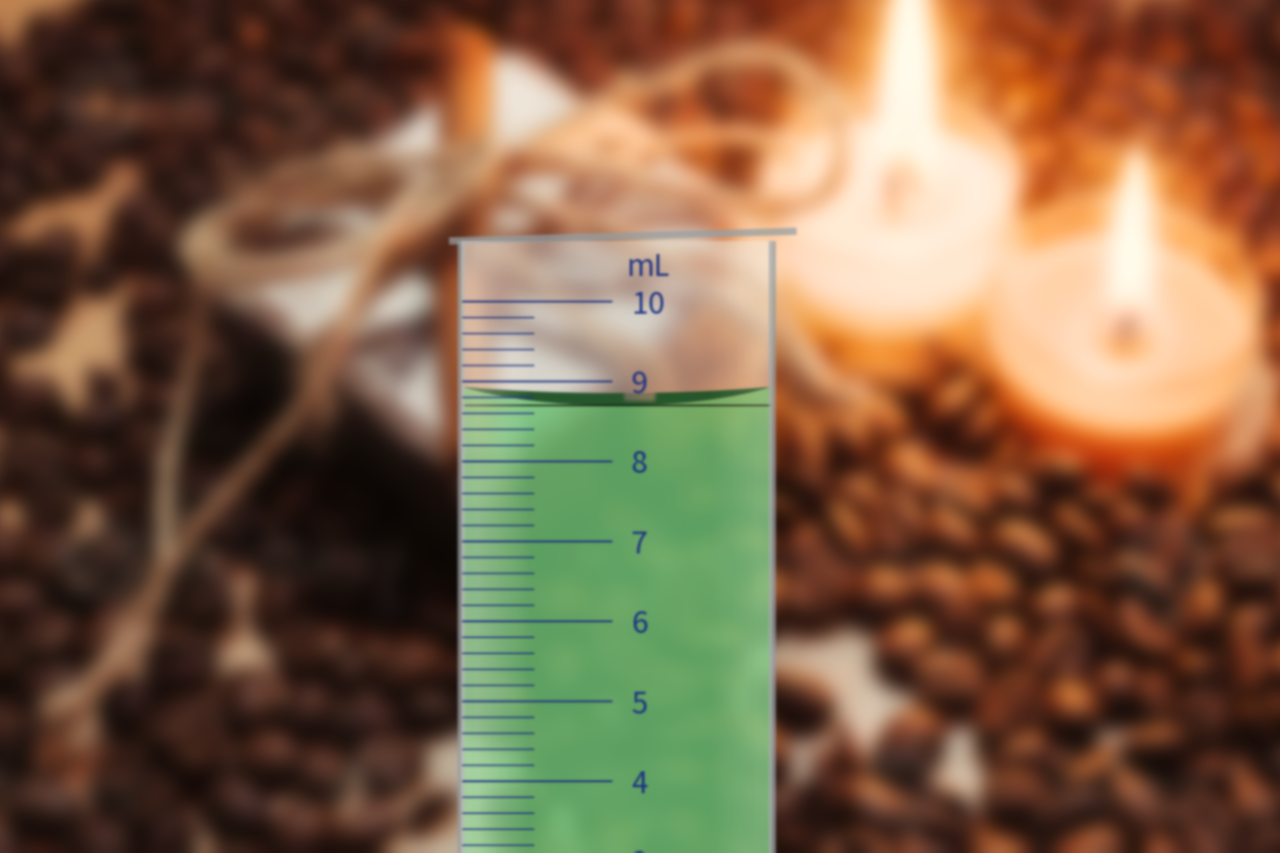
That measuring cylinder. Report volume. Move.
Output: 8.7 mL
